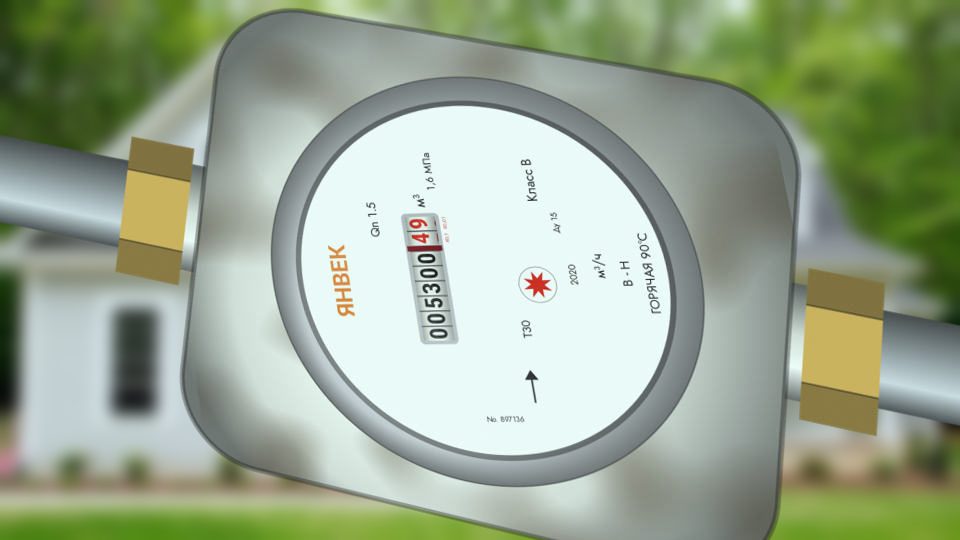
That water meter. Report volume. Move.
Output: 5300.49 m³
